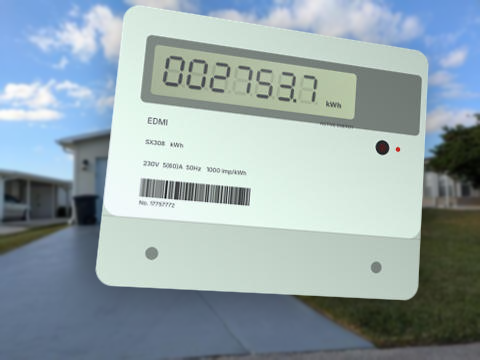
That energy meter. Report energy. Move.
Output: 2753.7 kWh
